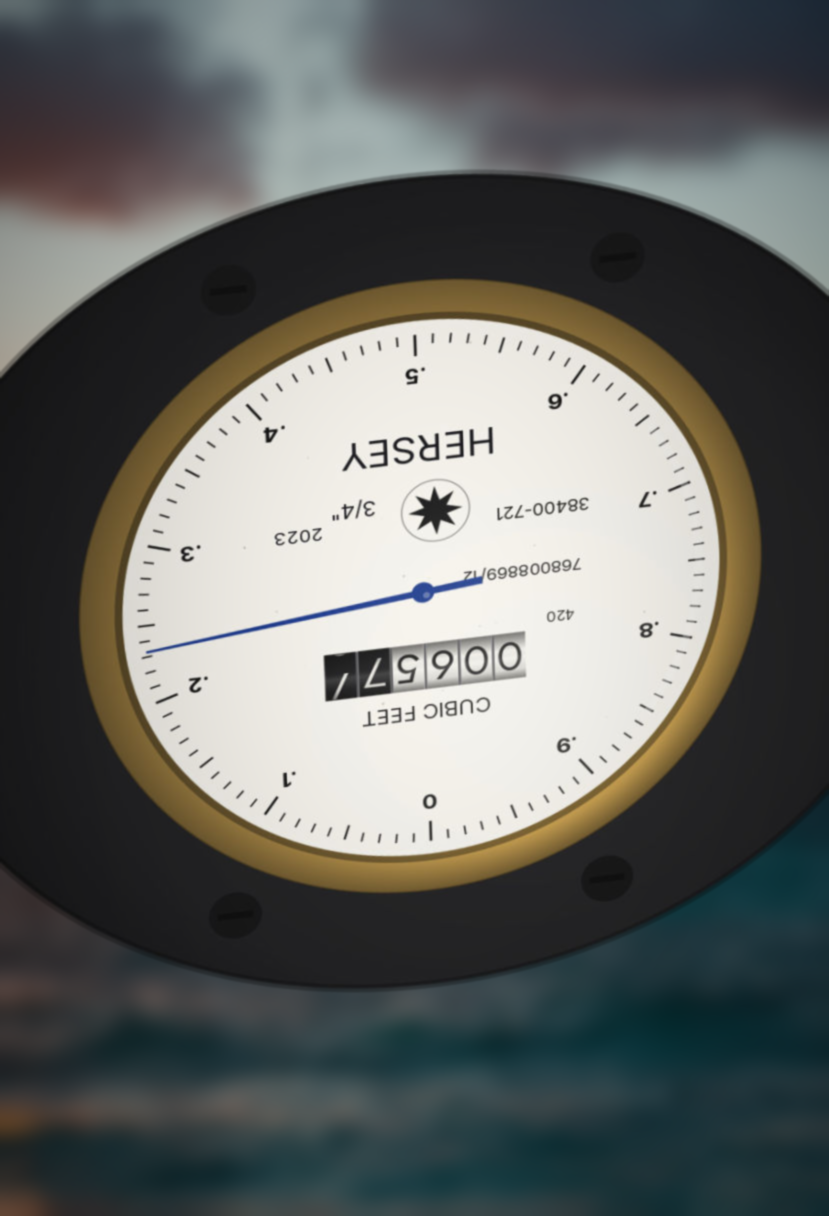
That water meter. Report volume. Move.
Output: 6577.23 ft³
